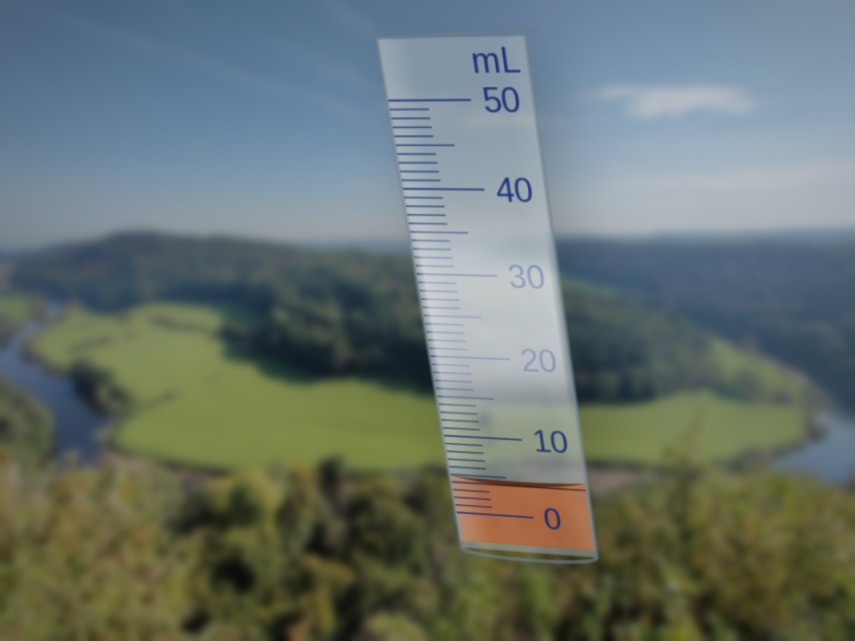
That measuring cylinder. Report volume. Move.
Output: 4 mL
